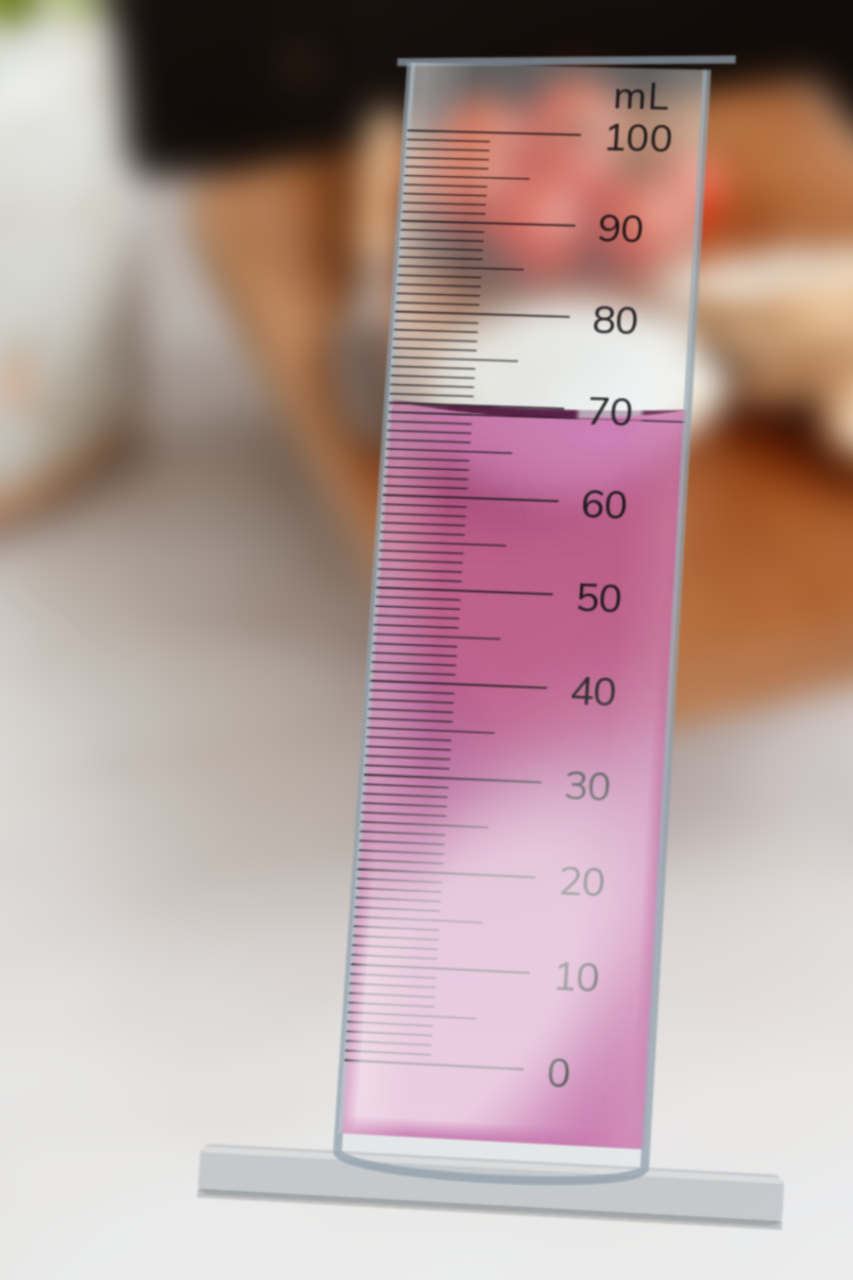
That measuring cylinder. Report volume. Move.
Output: 69 mL
